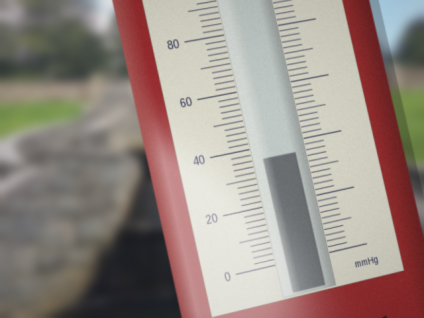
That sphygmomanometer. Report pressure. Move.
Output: 36 mmHg
